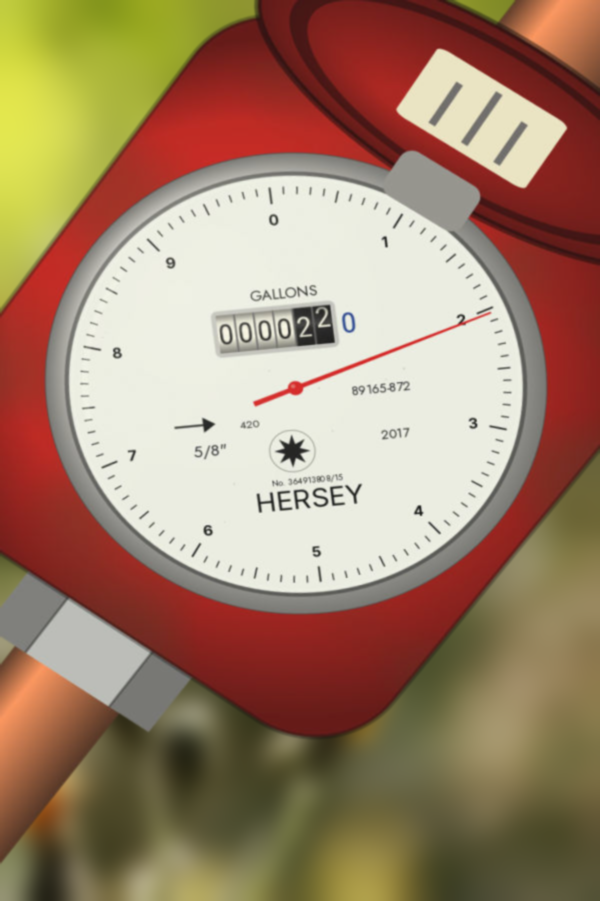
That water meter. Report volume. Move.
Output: 222.0 gal
